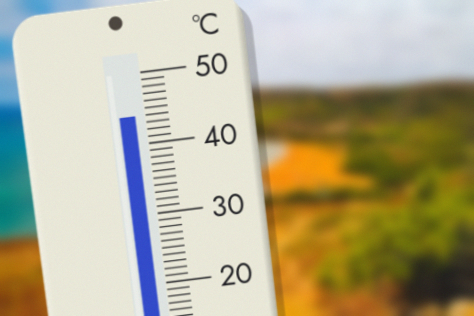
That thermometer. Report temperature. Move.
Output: 44 °C
